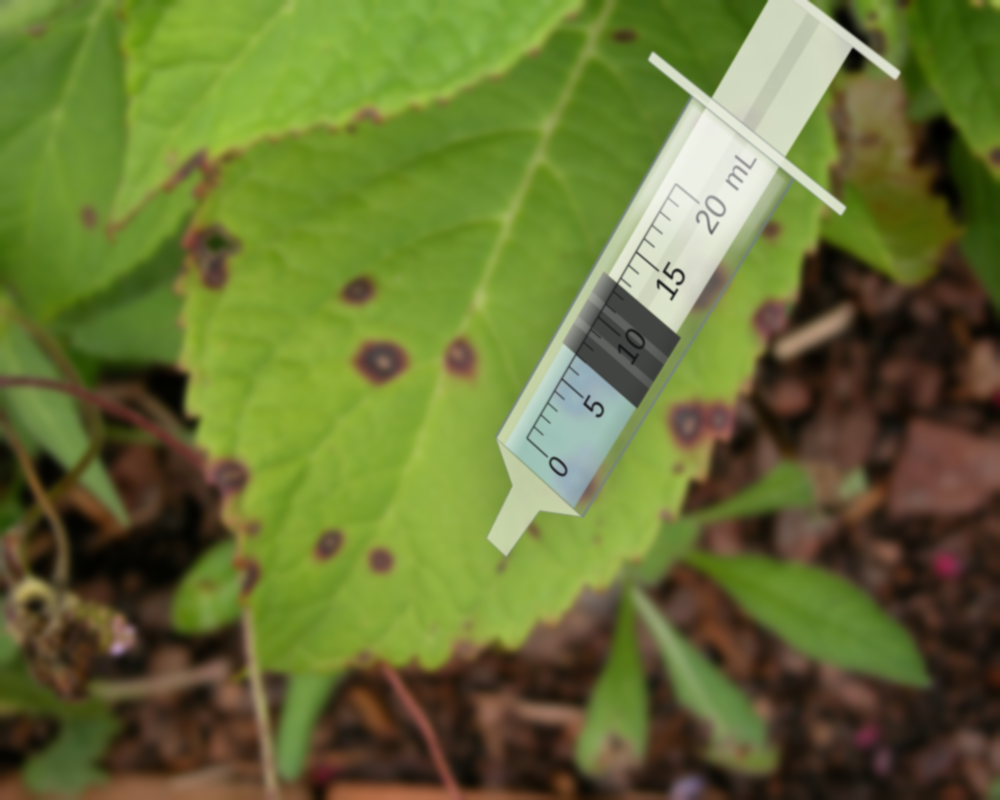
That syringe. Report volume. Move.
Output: 7 mL
